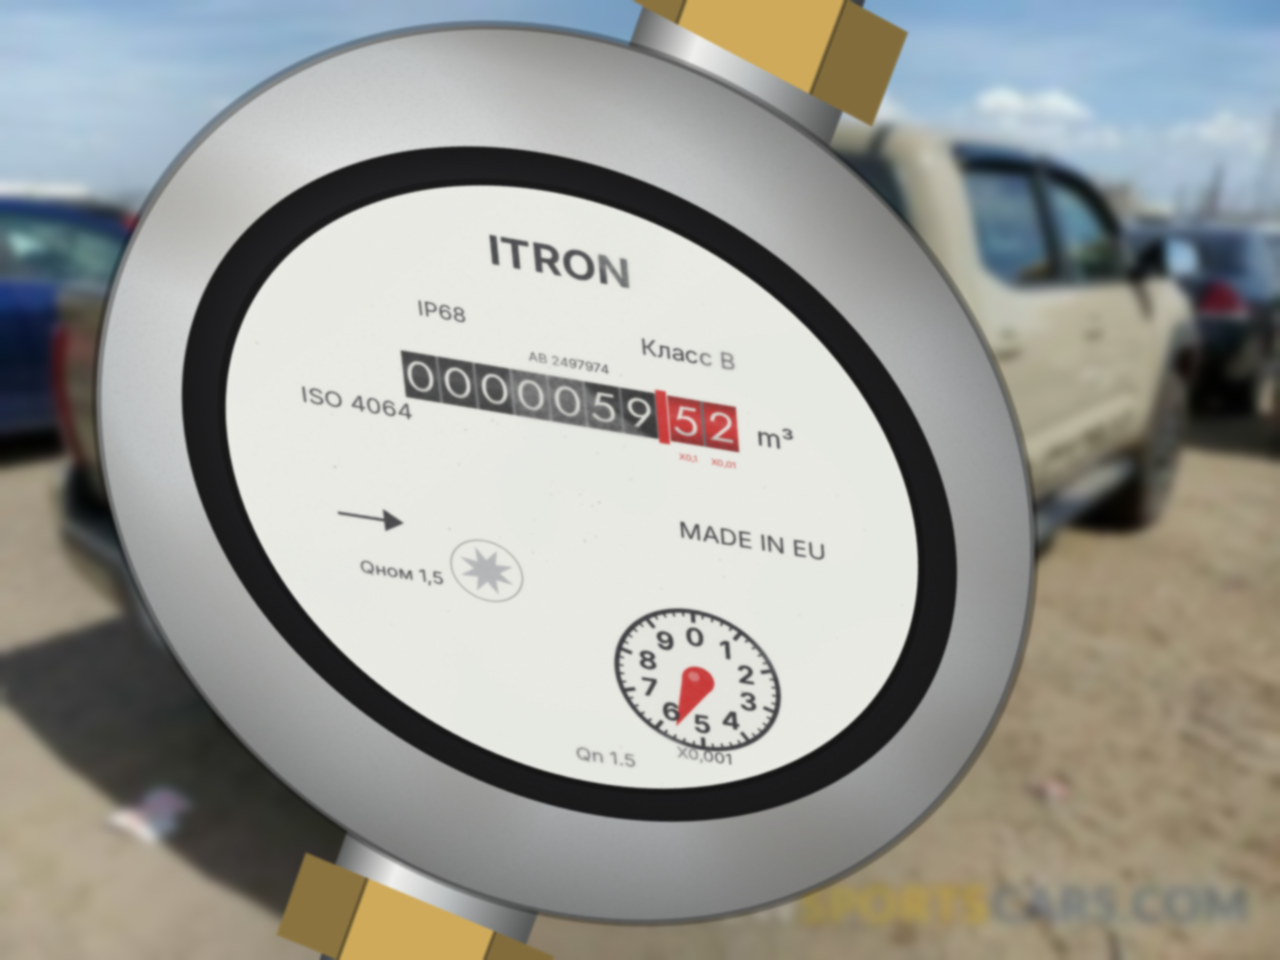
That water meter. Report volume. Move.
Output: 59.525 m³
